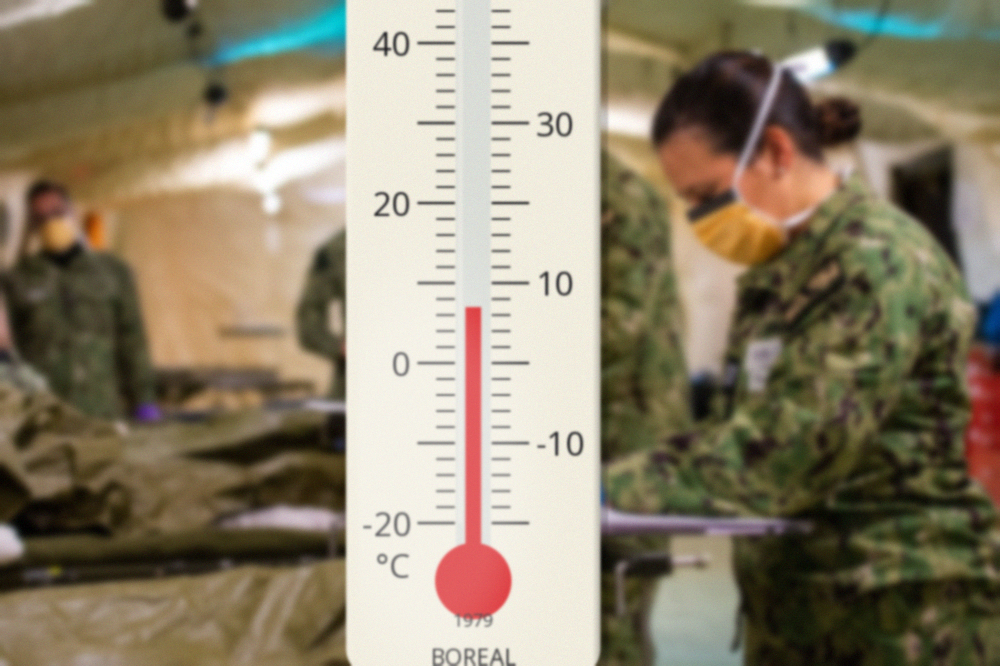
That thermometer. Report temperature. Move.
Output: 7 °C
